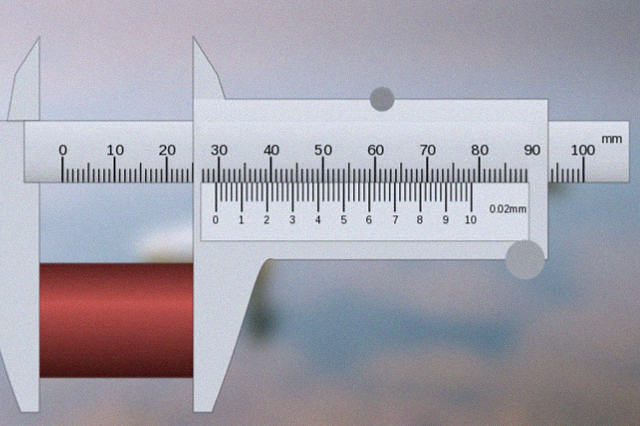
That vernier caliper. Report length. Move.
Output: 29.5 mm
